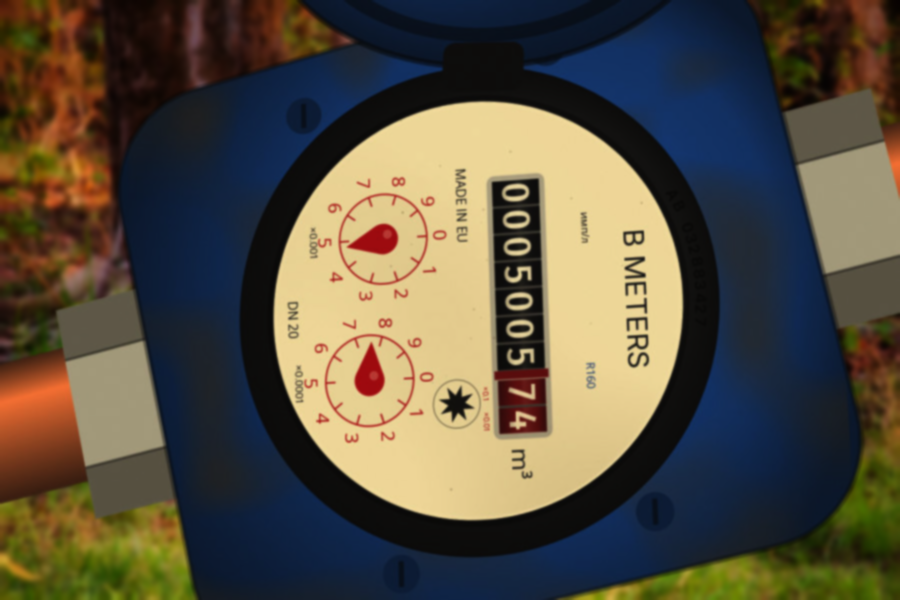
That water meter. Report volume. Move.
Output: 5005.7447 m³
